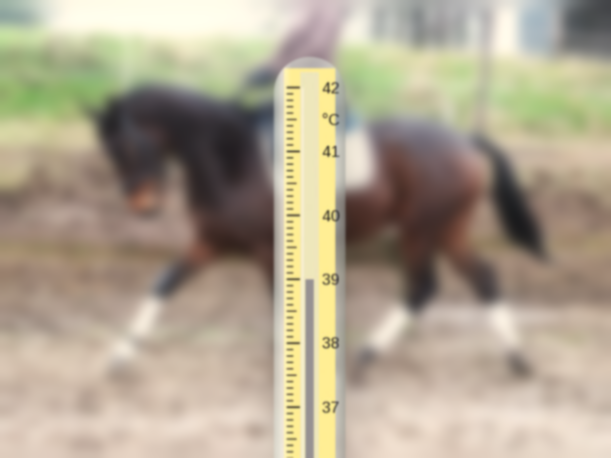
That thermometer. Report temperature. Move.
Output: 39 °C
